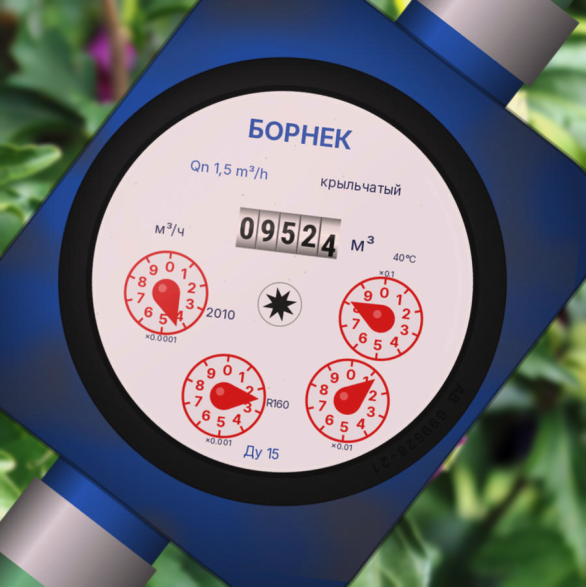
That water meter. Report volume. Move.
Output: 9523.8124 m³
